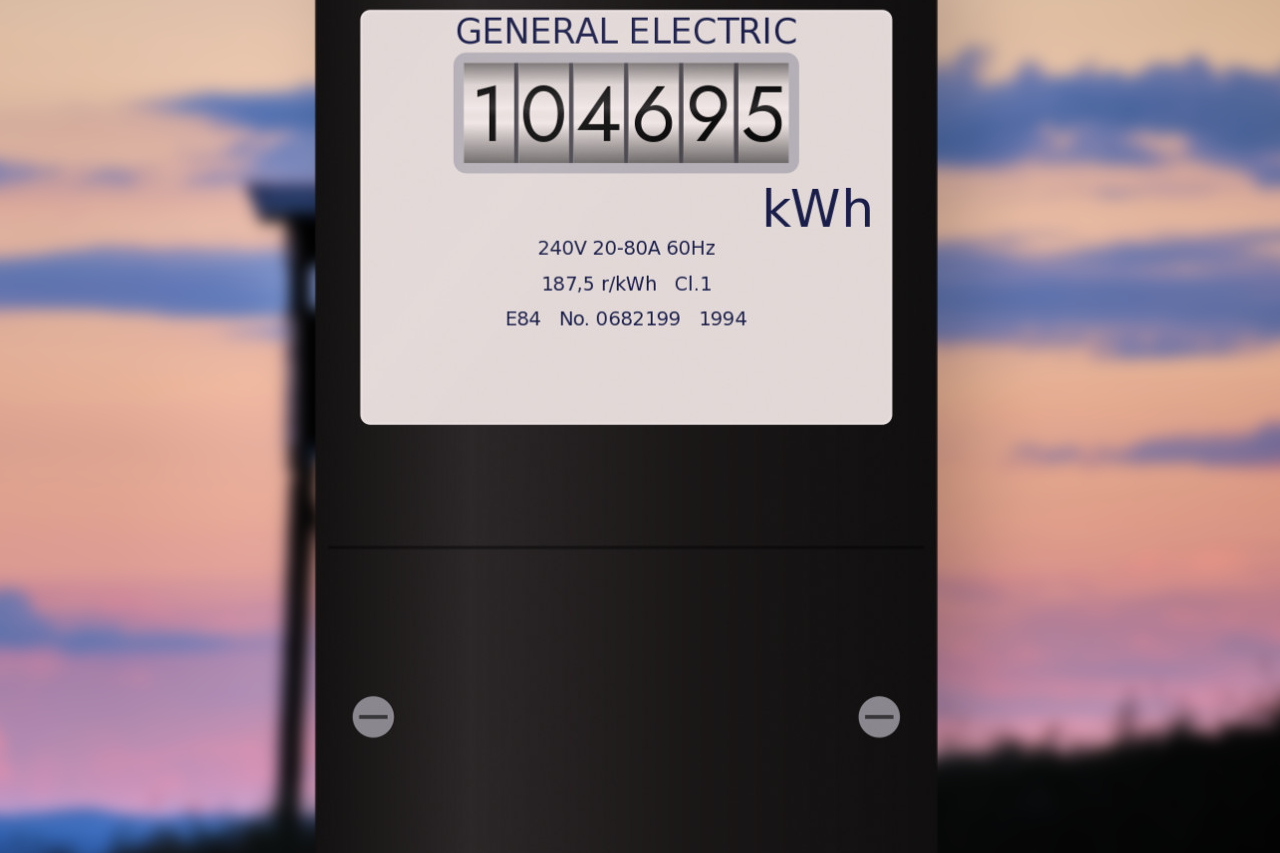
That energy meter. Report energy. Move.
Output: 104695 kWh
